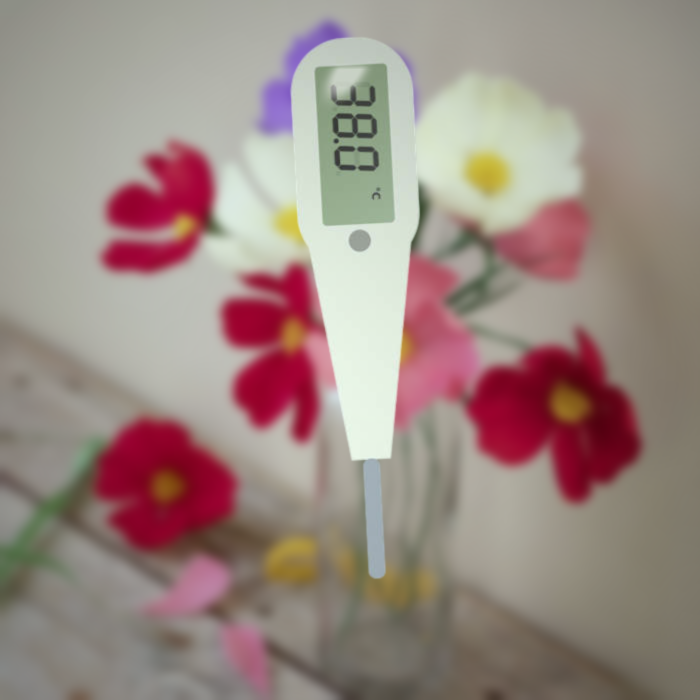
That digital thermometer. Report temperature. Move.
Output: 38.0 °C
